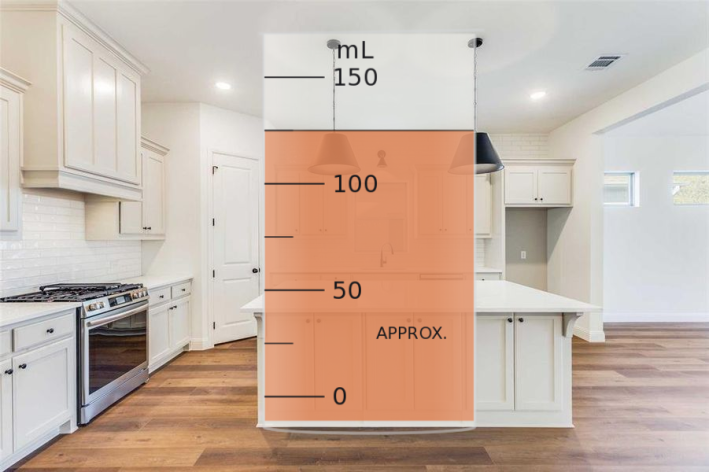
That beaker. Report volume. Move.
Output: 125 mL
